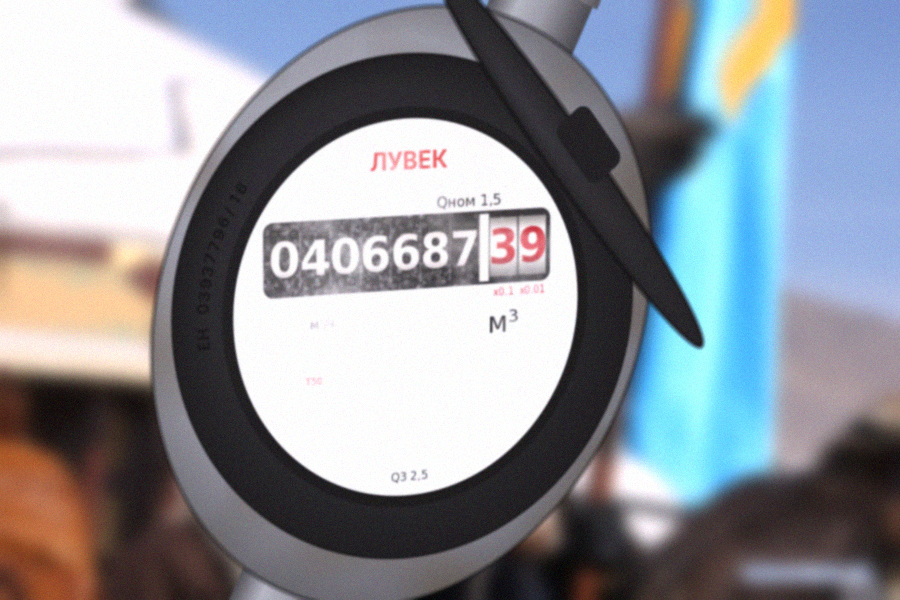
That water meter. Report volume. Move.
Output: 406687.39 m³
